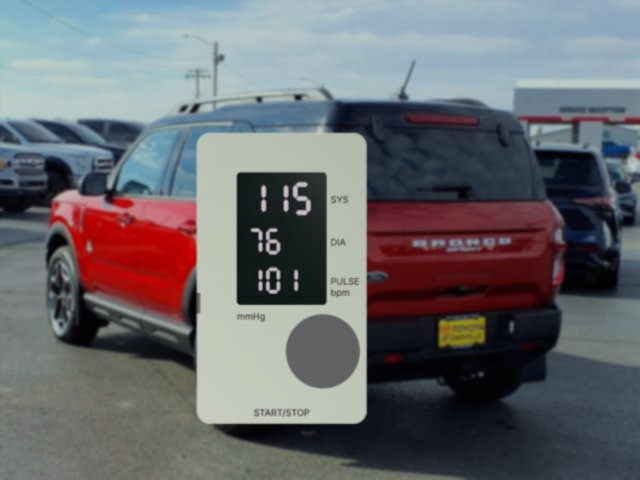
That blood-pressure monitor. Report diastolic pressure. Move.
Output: 76 mmHg
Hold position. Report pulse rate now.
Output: 101 bpm
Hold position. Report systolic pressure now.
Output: 115 mmHg
